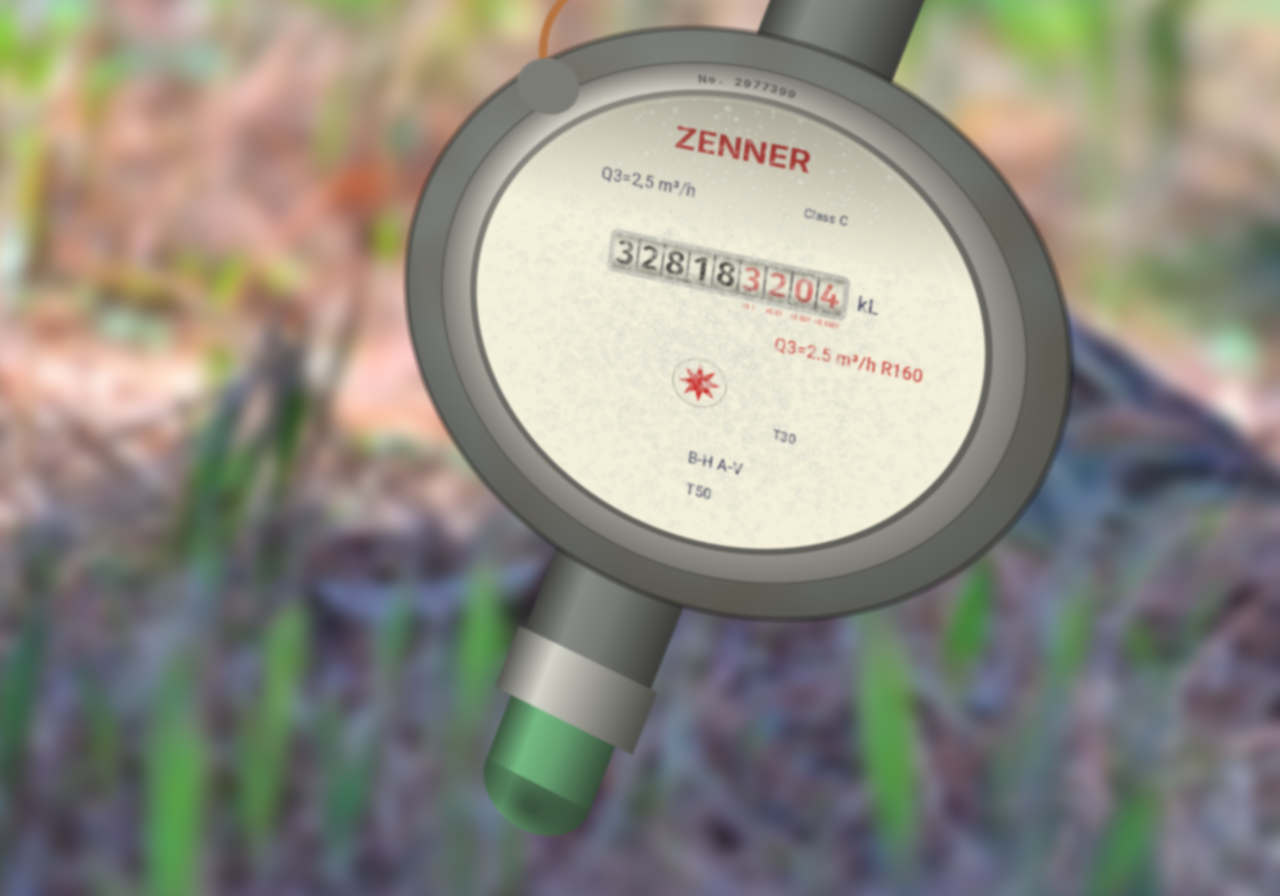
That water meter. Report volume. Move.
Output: 32818.3204 kL
